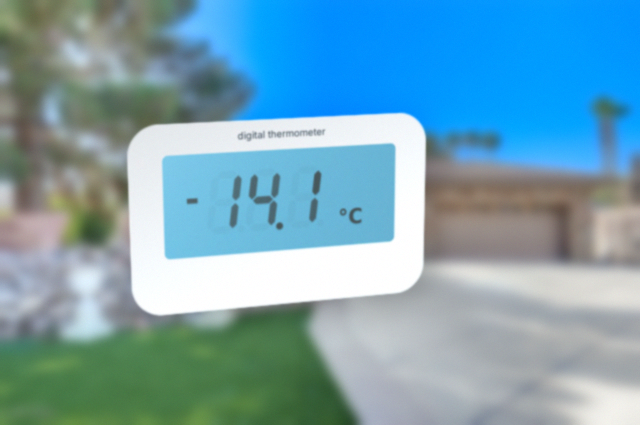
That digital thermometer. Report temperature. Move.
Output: -14.1 °C
